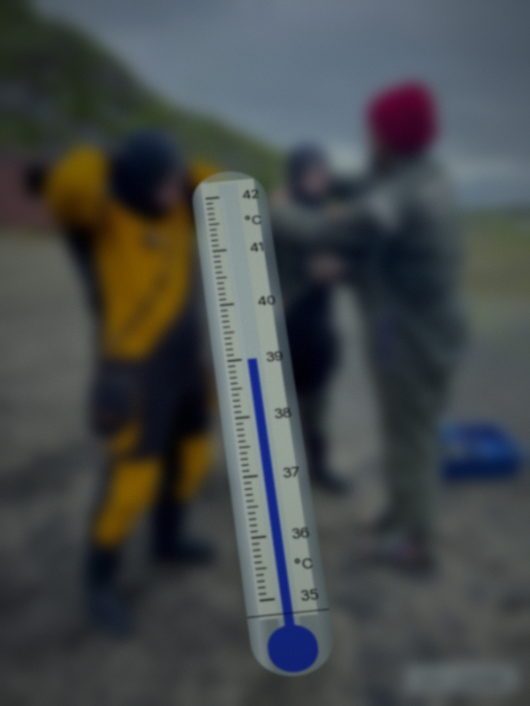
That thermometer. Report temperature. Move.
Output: 39 °C
